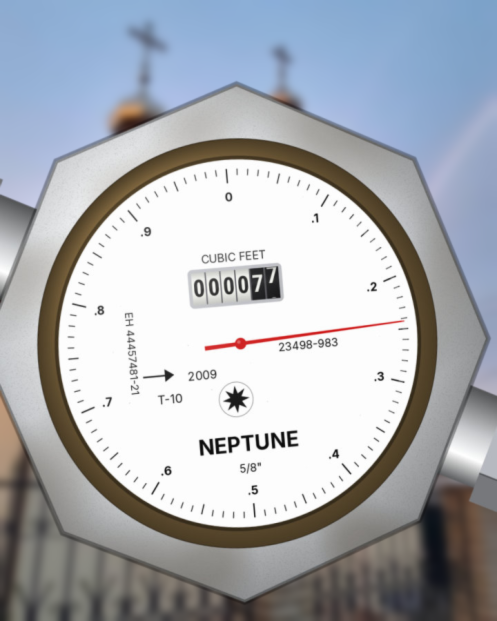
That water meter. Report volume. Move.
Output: 77.24 ft³
